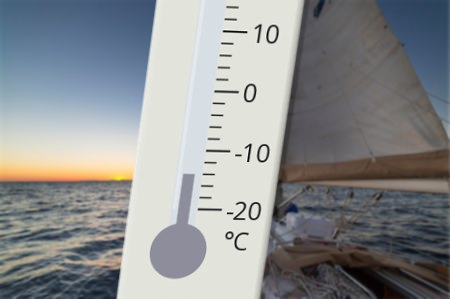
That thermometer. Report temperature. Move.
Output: -14 °C
